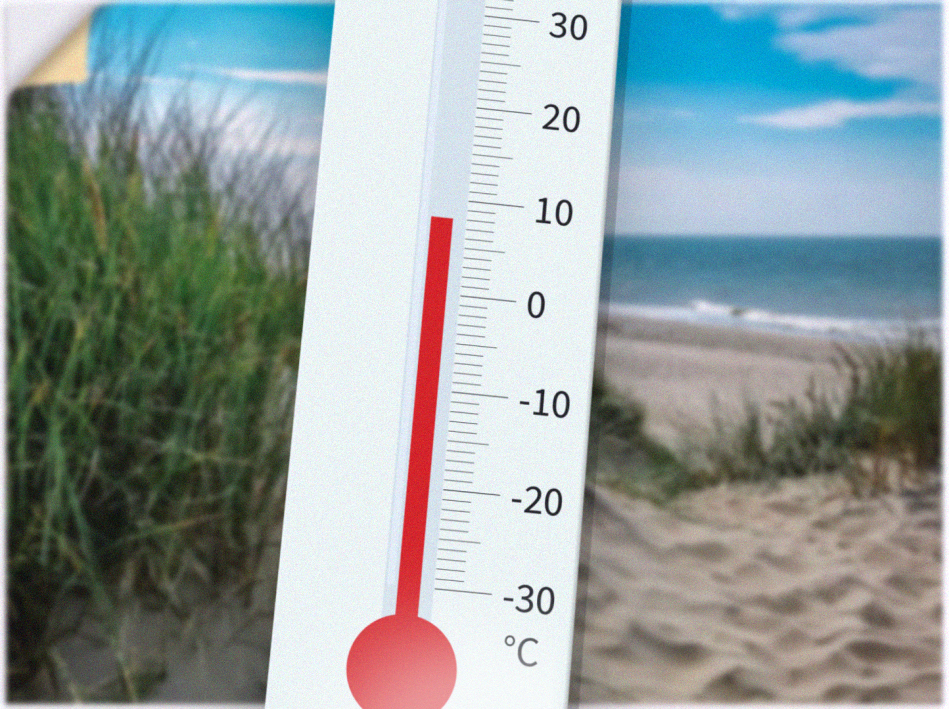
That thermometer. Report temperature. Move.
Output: 8 °C
